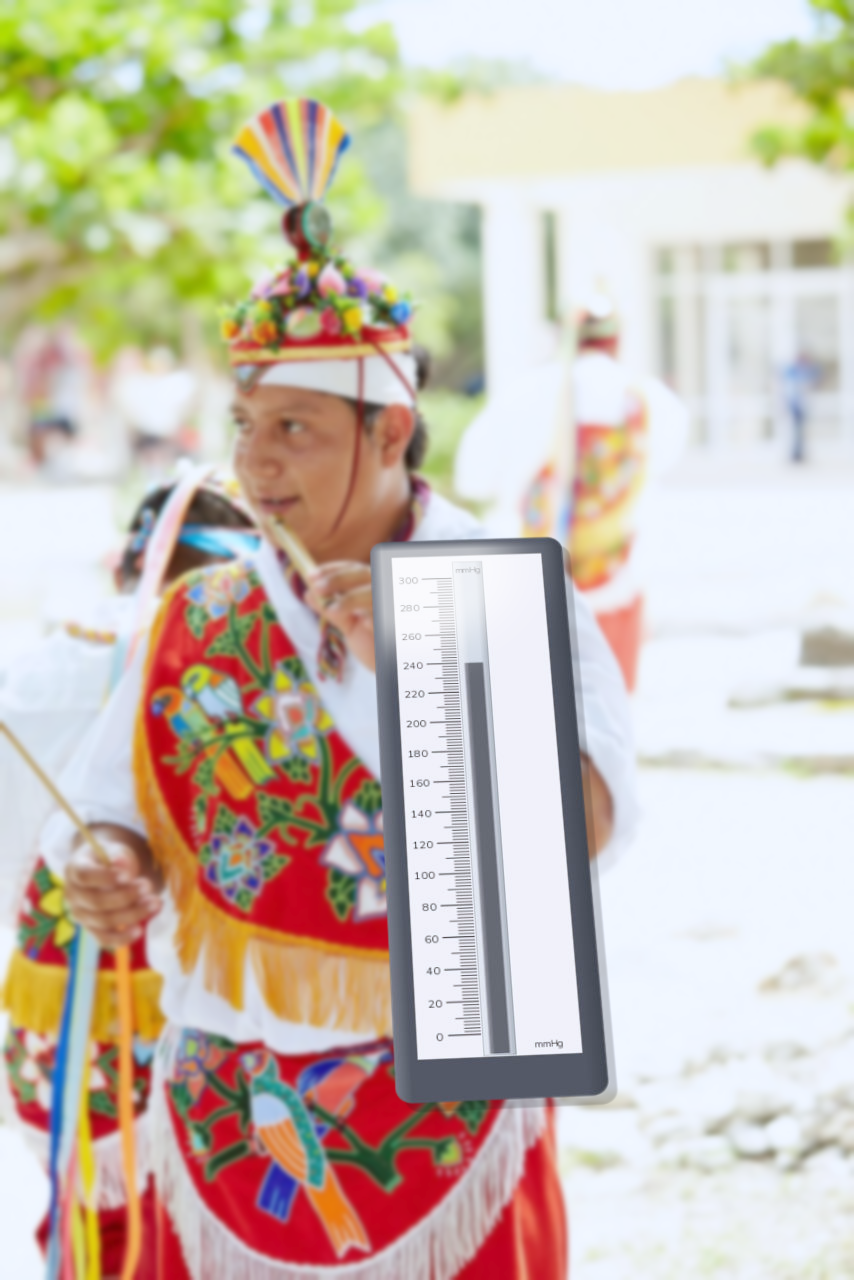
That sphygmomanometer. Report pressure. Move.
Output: 240 mmHg
